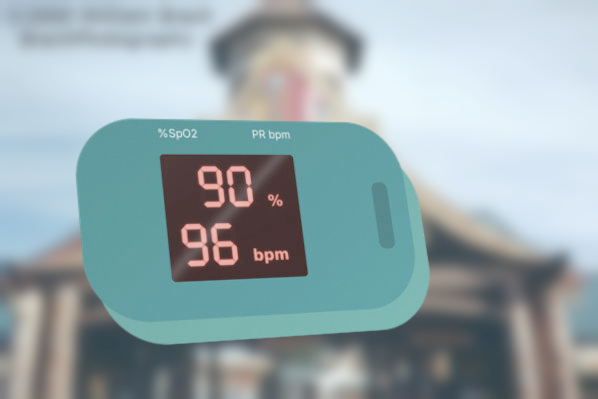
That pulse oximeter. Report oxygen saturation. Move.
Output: 90 %
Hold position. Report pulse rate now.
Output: 96 bpm
